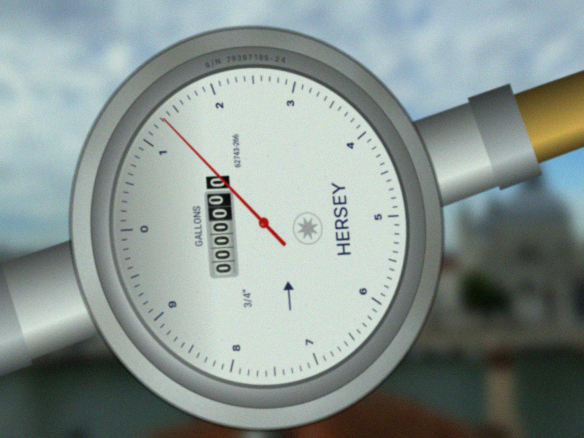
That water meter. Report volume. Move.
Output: 1.3 gal
